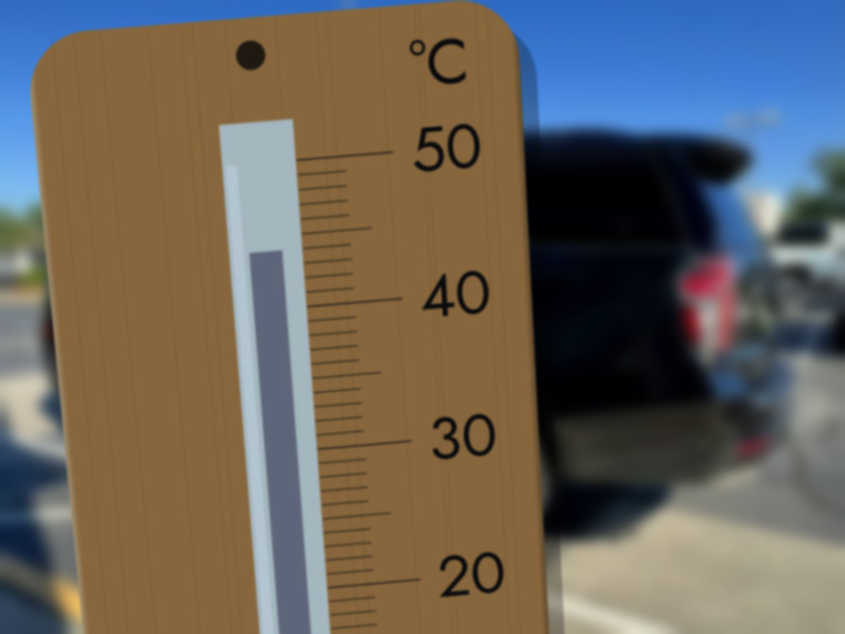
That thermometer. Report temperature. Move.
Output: 44 °C
